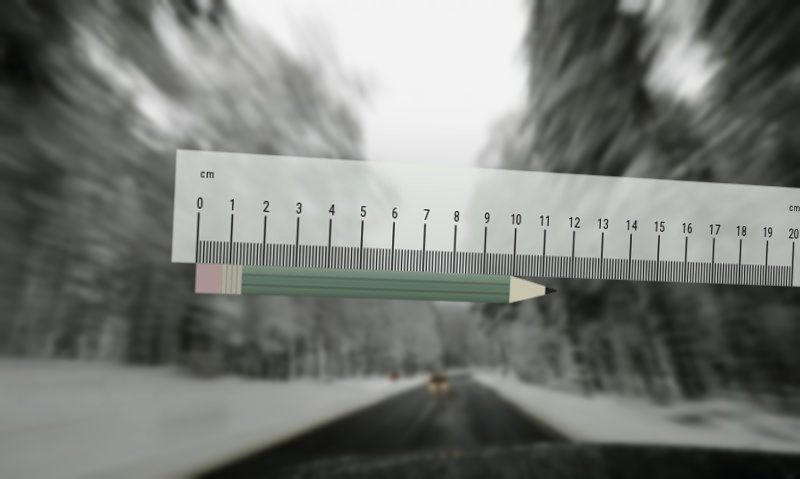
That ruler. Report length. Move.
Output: 11.5 cm
